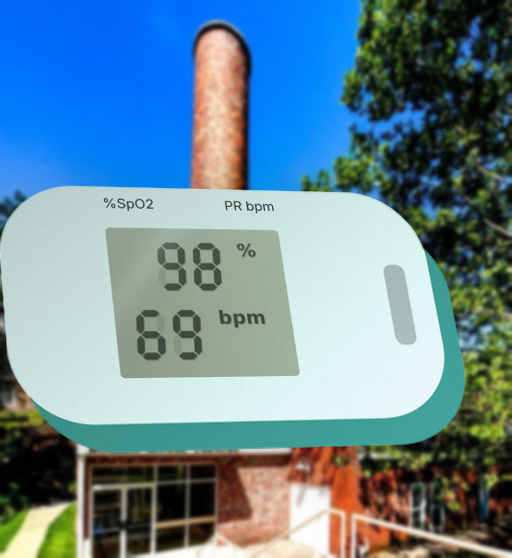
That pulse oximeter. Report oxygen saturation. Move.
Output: 98 %
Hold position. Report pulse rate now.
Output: 69 bpm
